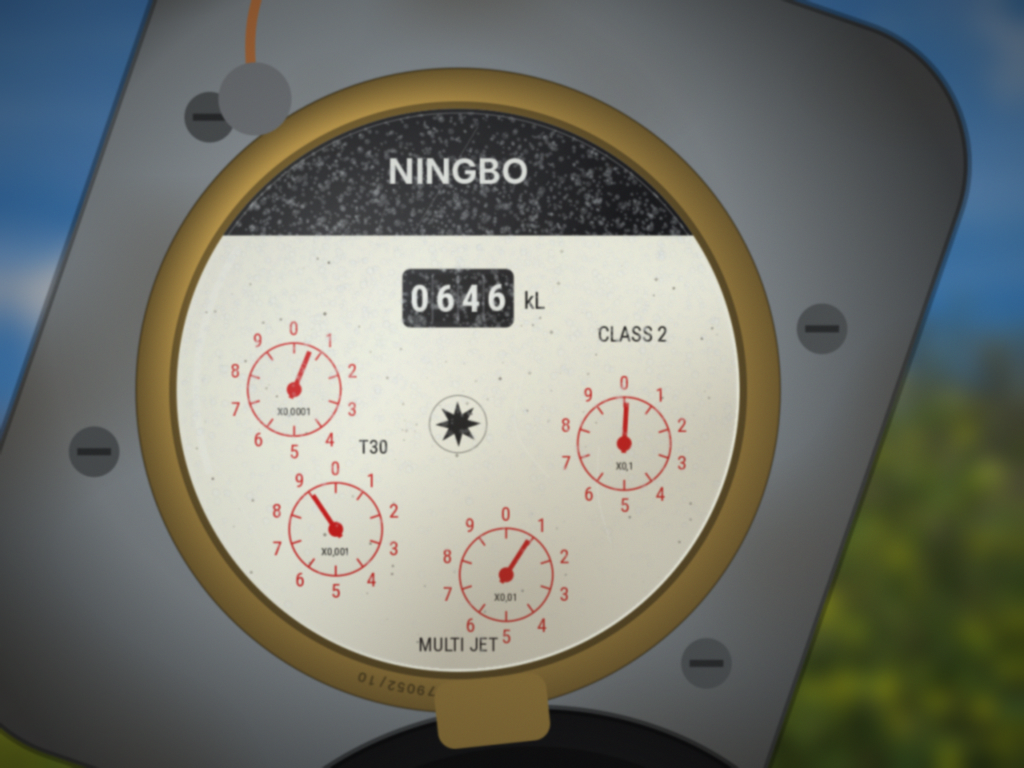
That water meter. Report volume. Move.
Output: 646.0090 kL
